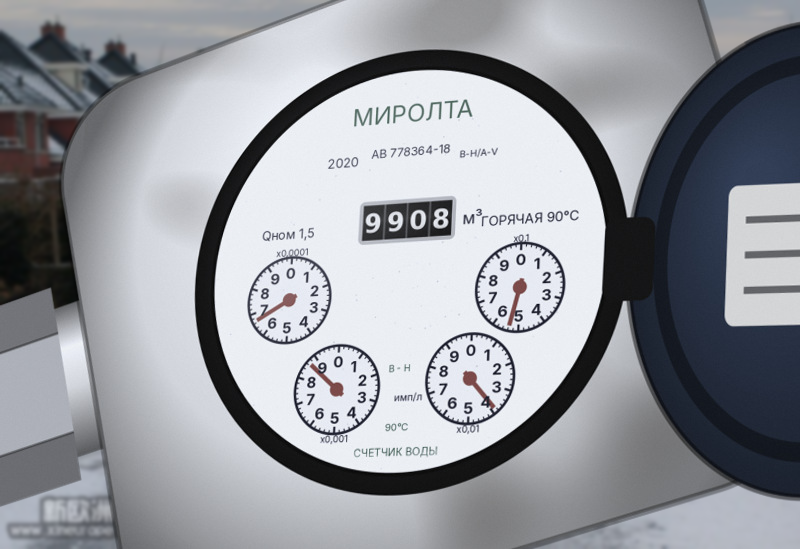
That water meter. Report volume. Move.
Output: 9908.5386 m³
